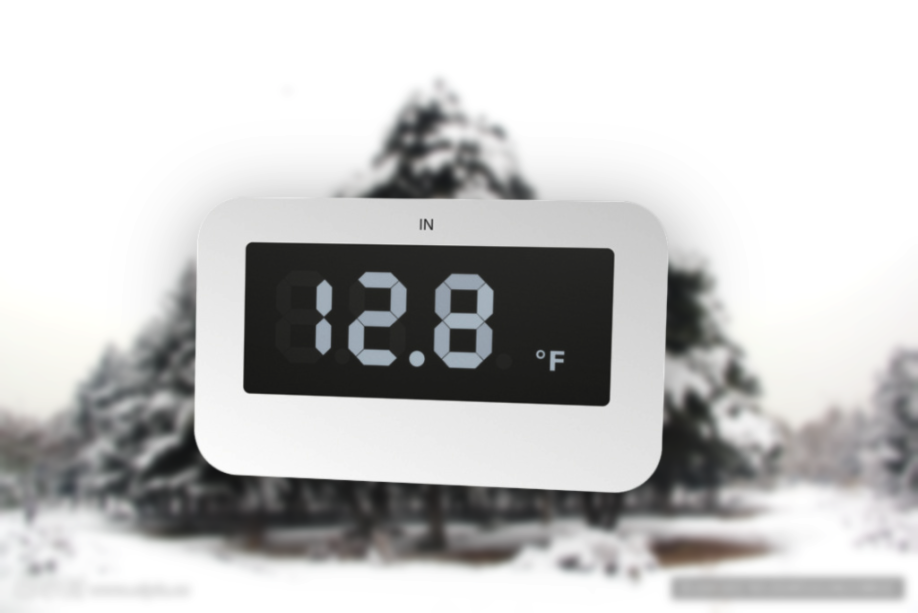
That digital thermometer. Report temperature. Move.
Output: 12.8 °F
